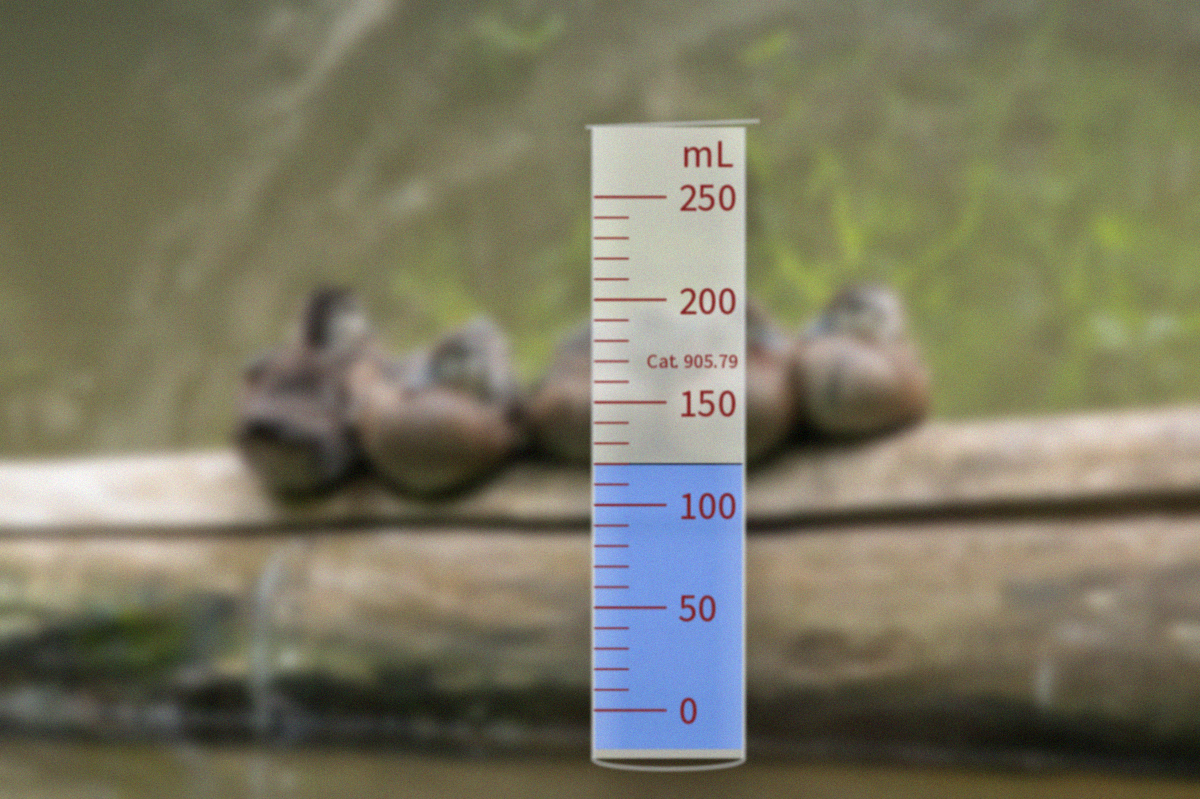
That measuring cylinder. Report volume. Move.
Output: 120 mL
